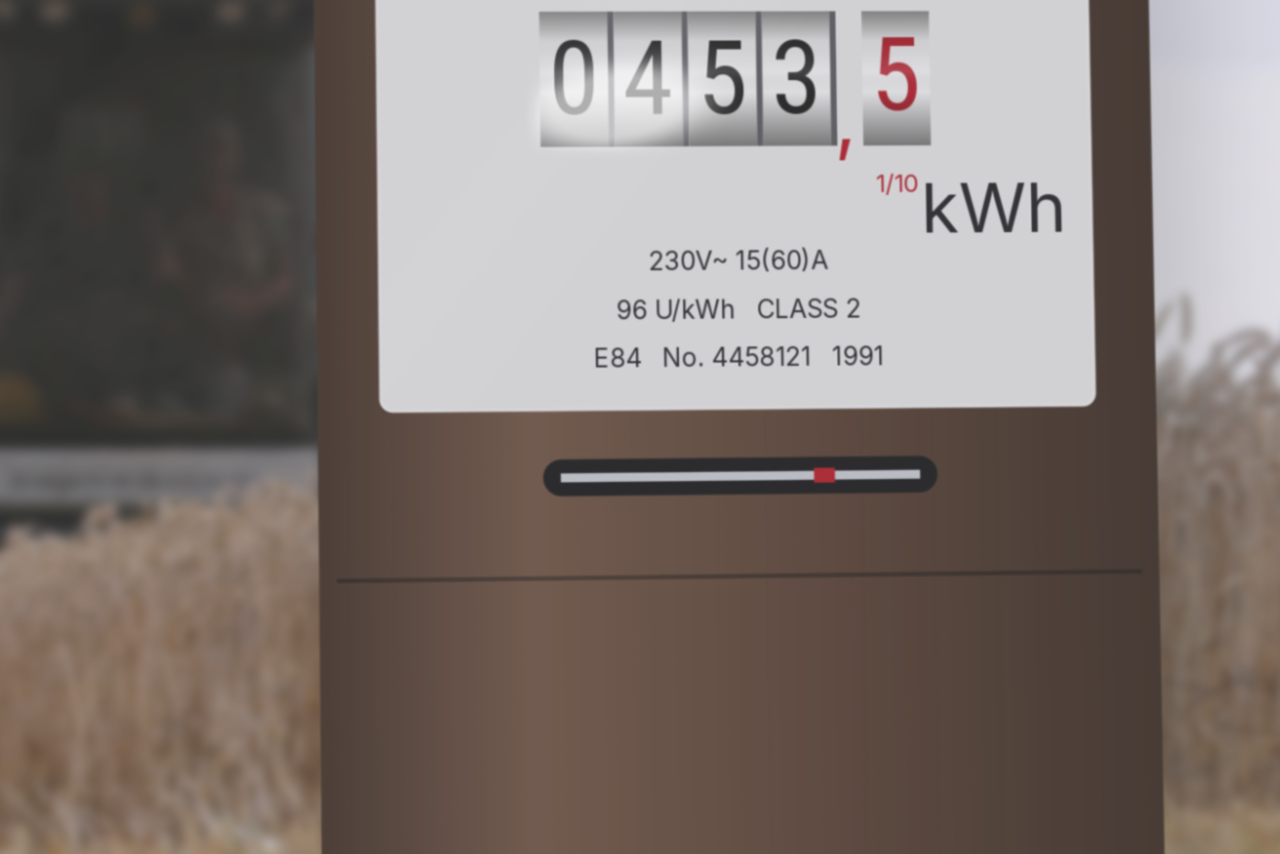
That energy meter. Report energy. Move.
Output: 453.5 kWh
